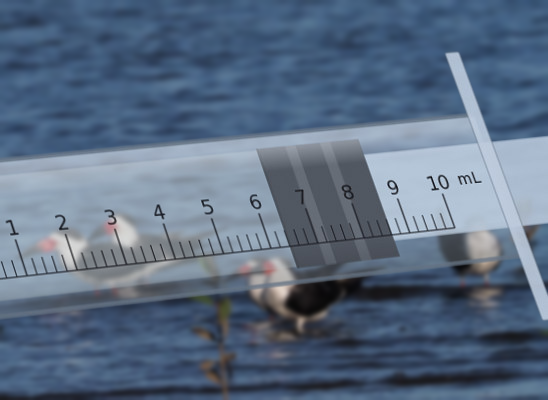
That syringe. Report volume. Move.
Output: 6.4 mL
